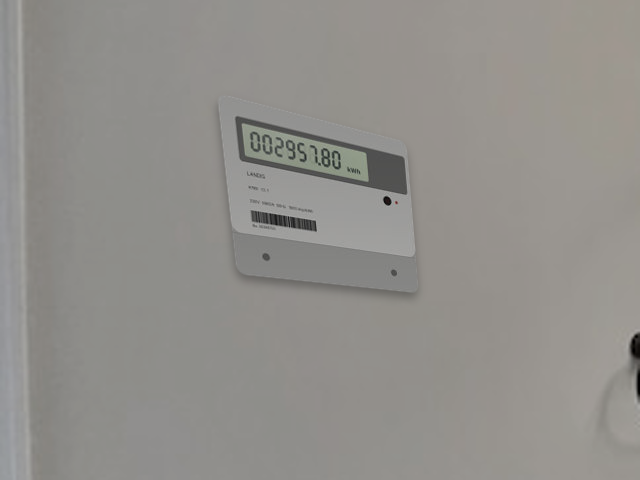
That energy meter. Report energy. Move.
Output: 2957.80 kWh
